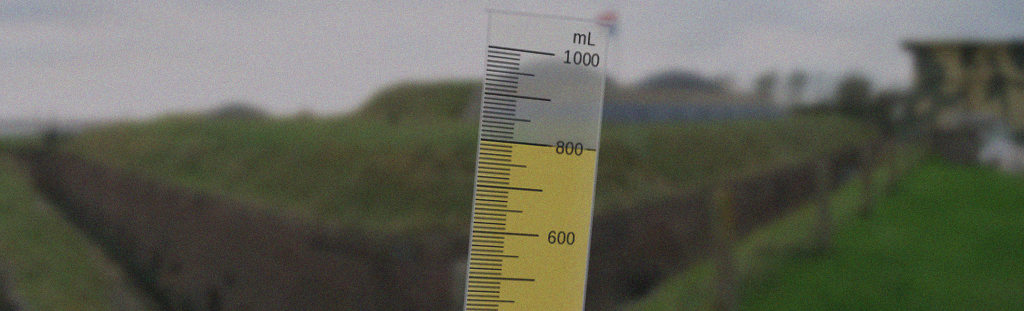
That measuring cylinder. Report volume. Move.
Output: 800 mL
